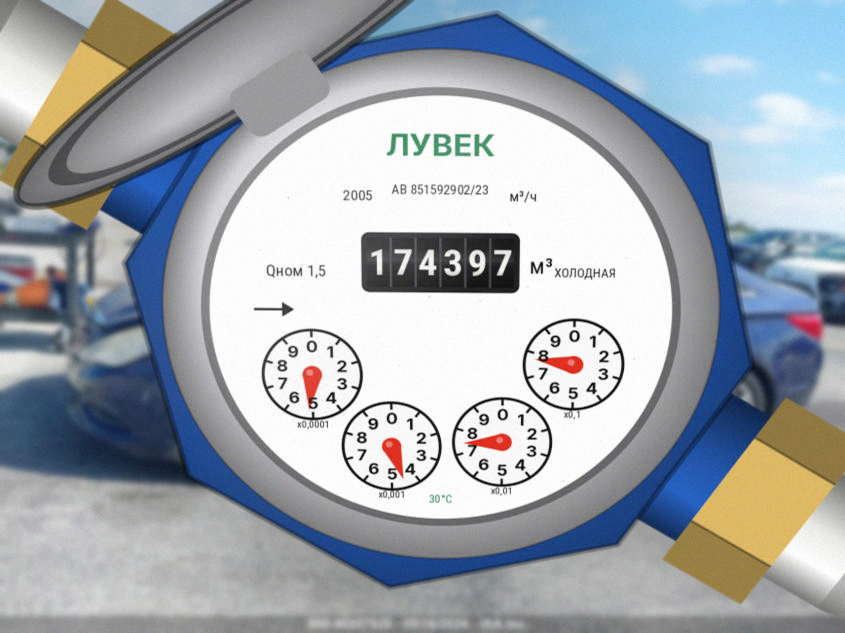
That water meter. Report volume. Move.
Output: 174397.7745 m³
